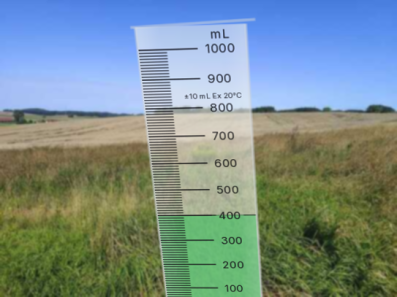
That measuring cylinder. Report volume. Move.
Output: 400 mL
